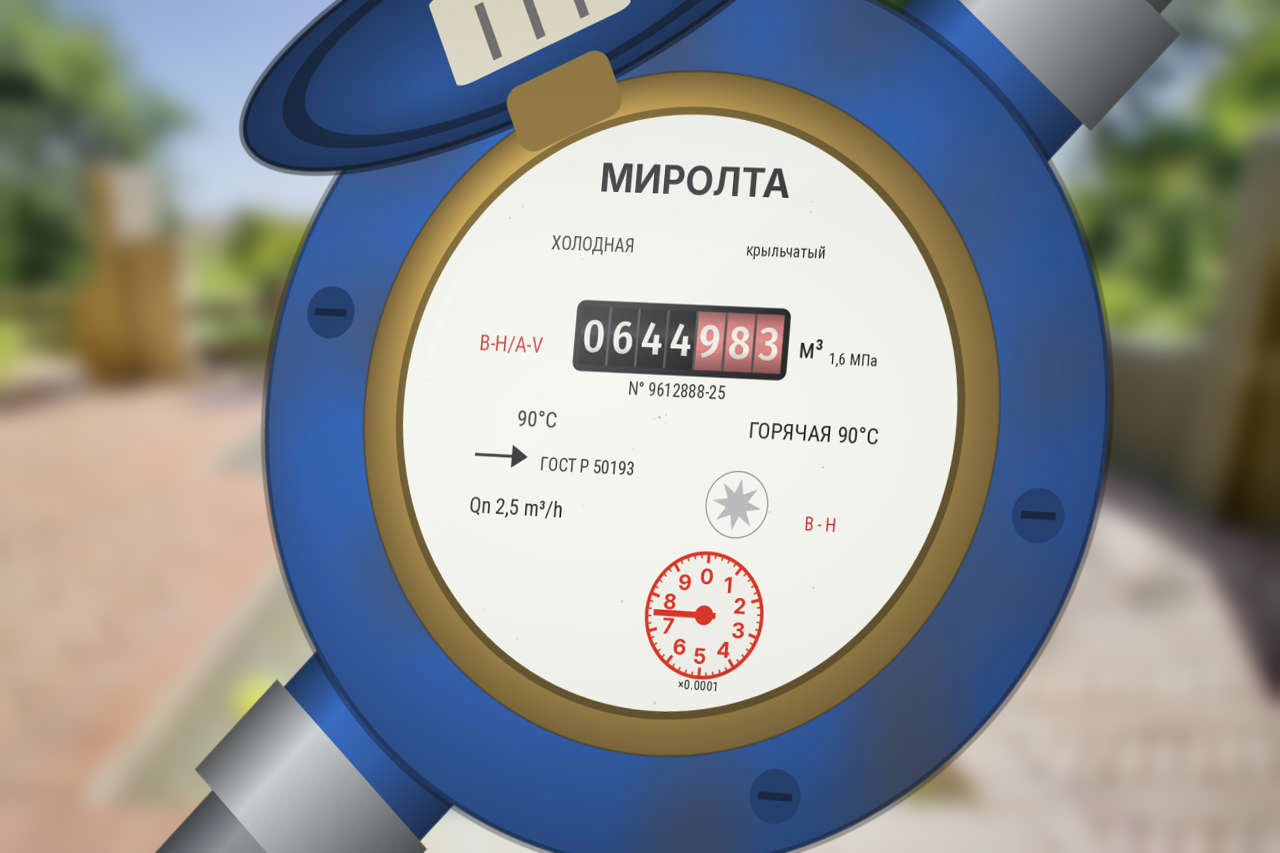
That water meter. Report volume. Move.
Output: 644.9837 m³
